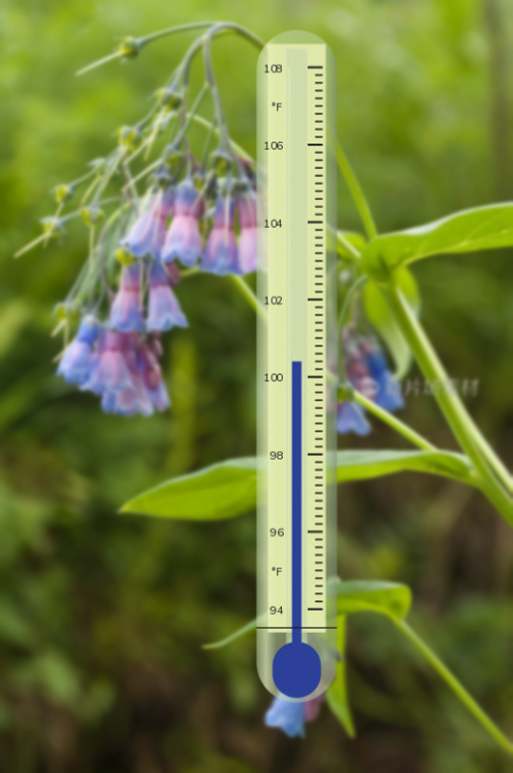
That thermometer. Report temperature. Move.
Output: 100.4 °F
